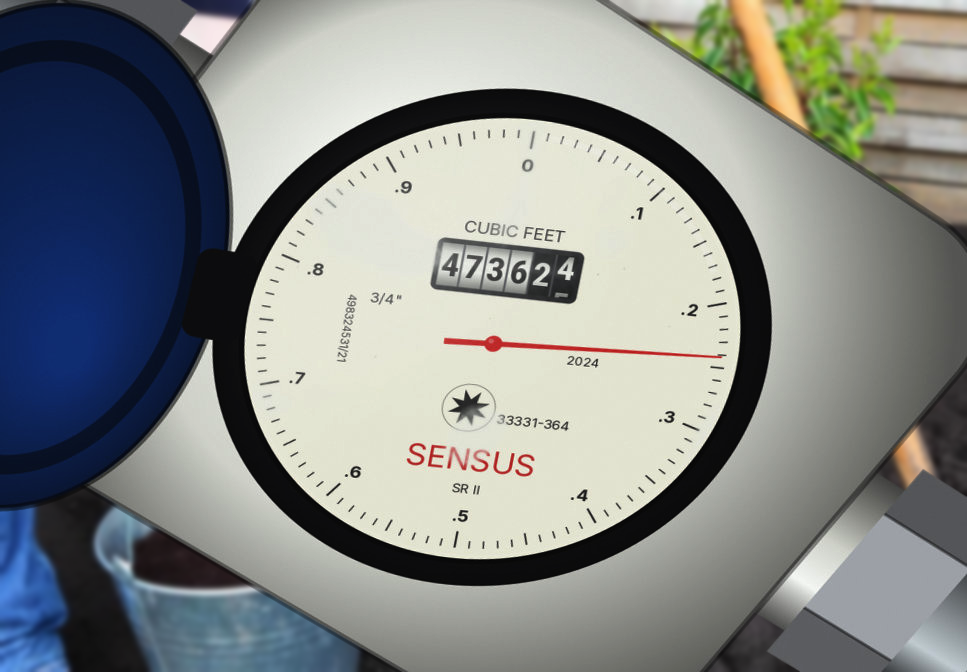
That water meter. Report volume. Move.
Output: 473624.24 ft³
